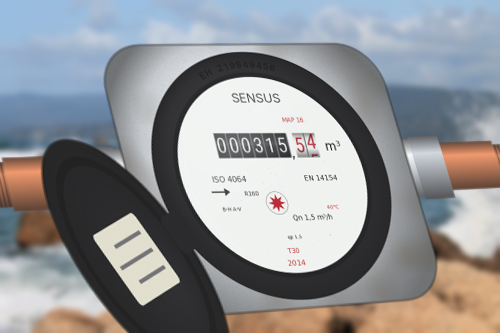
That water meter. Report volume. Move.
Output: 315.54 m³
